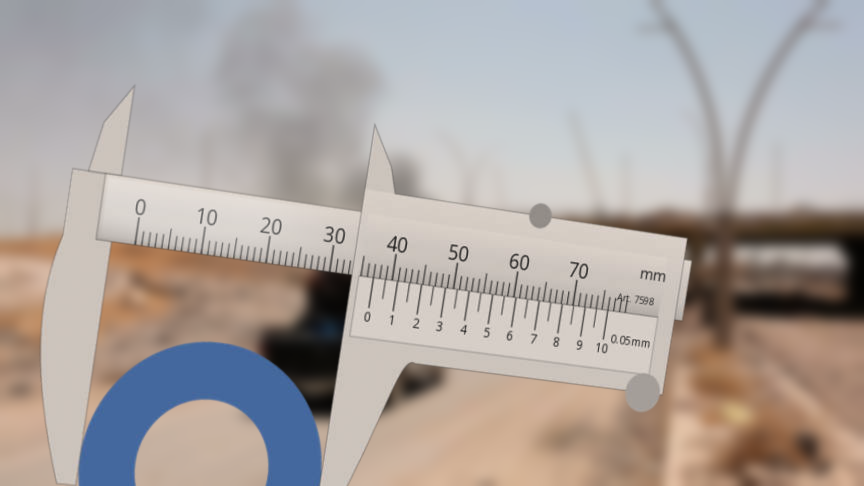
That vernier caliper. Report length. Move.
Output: 37.0 mm
